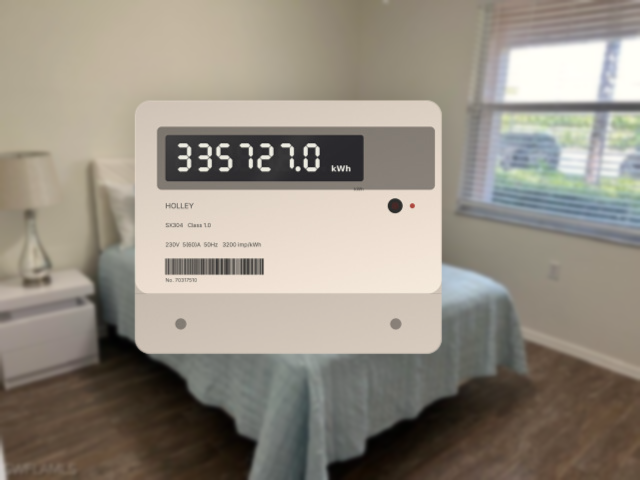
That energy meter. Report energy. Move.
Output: 335727.0 kWh
